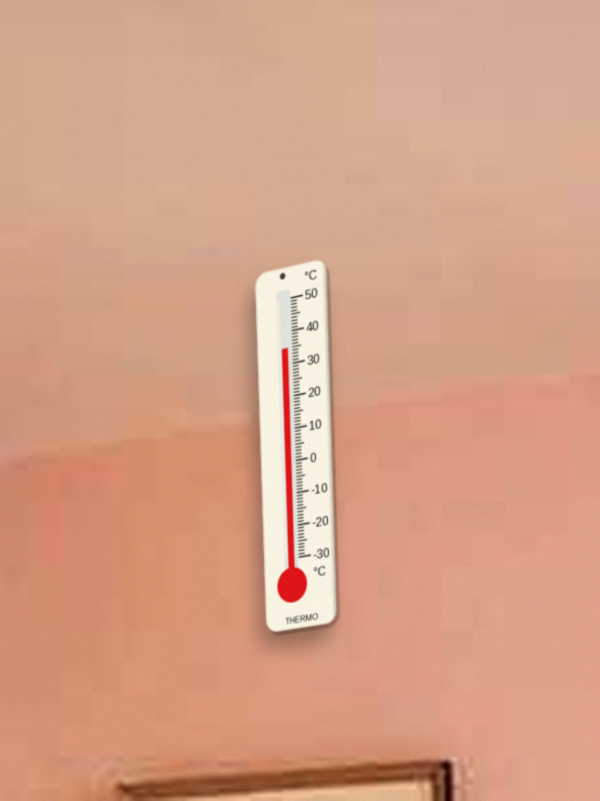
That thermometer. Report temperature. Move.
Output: 35 °C
